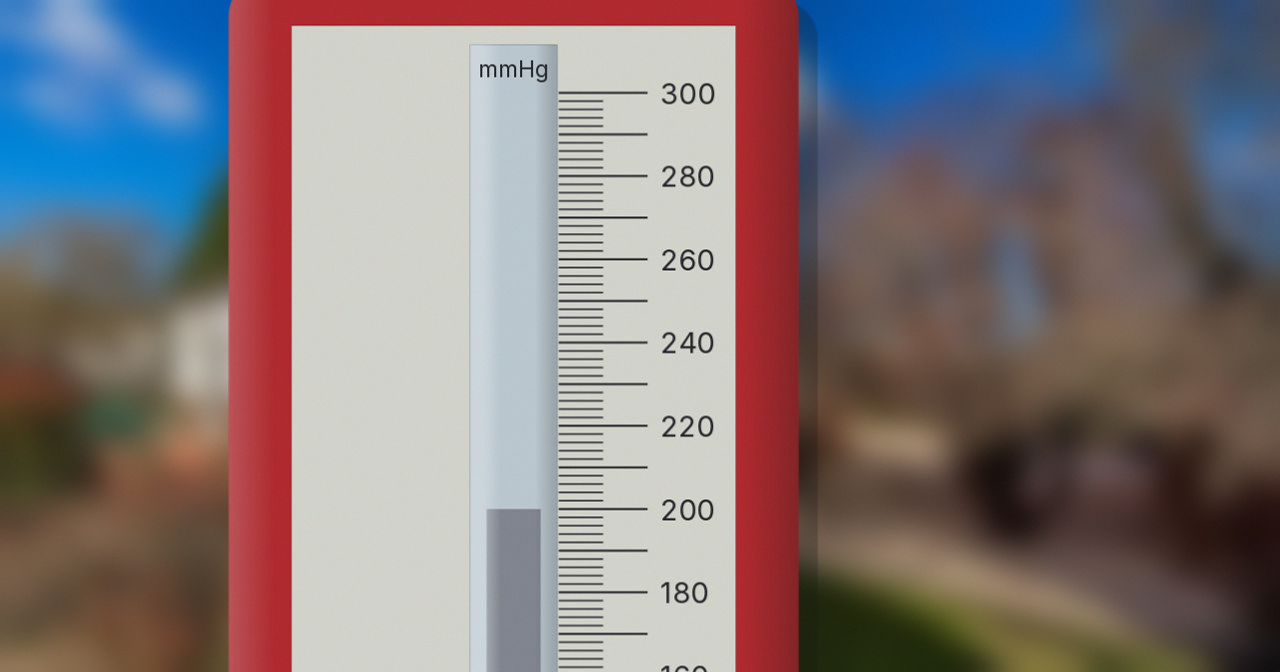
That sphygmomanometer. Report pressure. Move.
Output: 200 mmHg
